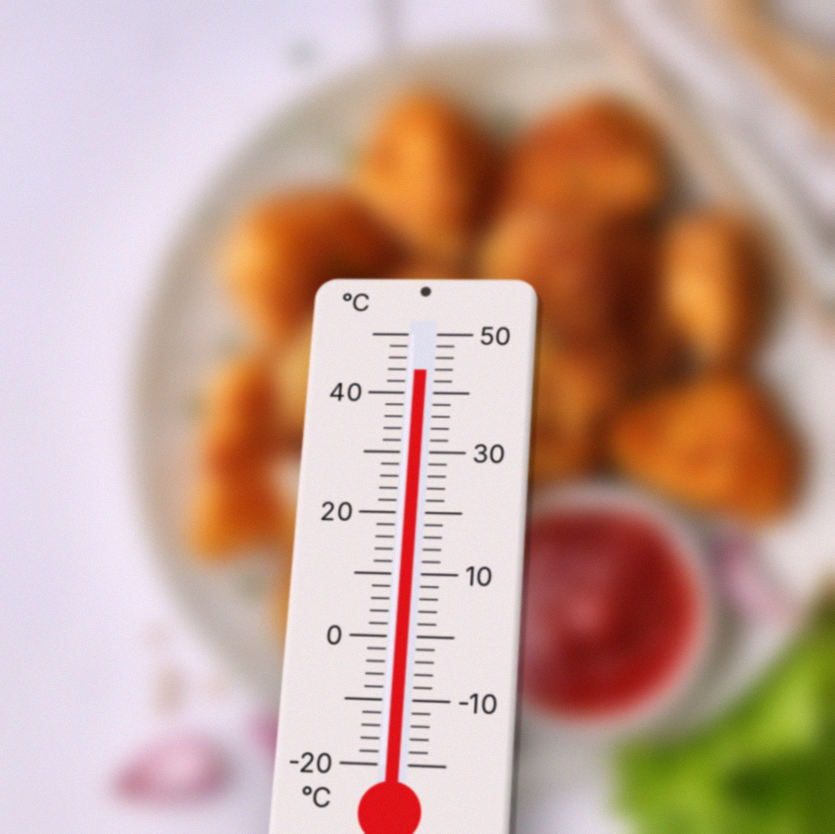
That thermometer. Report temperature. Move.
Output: 44 °C
